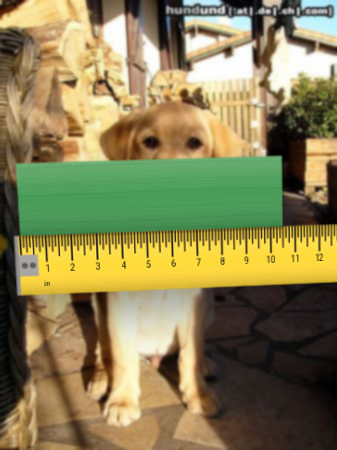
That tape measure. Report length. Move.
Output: 10.5 in
